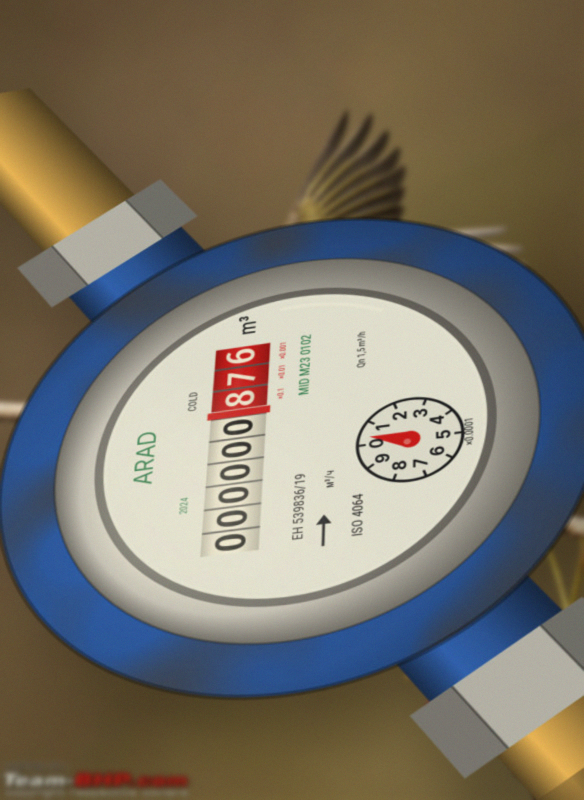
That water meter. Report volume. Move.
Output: 0.8760 m³
